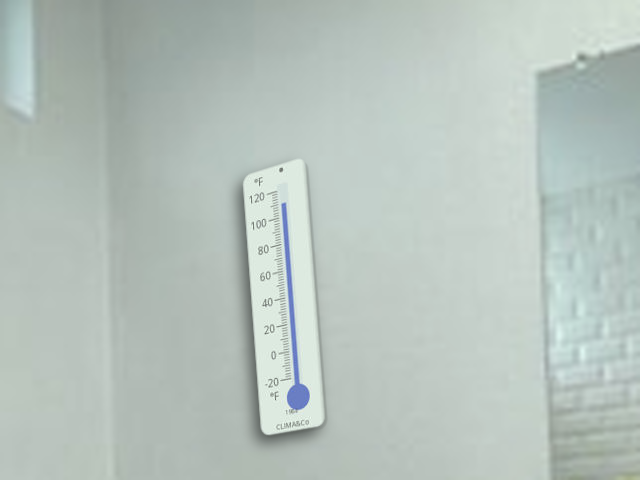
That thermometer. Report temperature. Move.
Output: 110 °F
